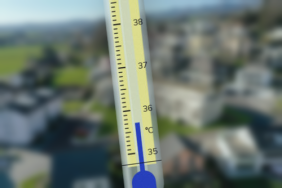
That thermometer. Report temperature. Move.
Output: 35.7 °C
